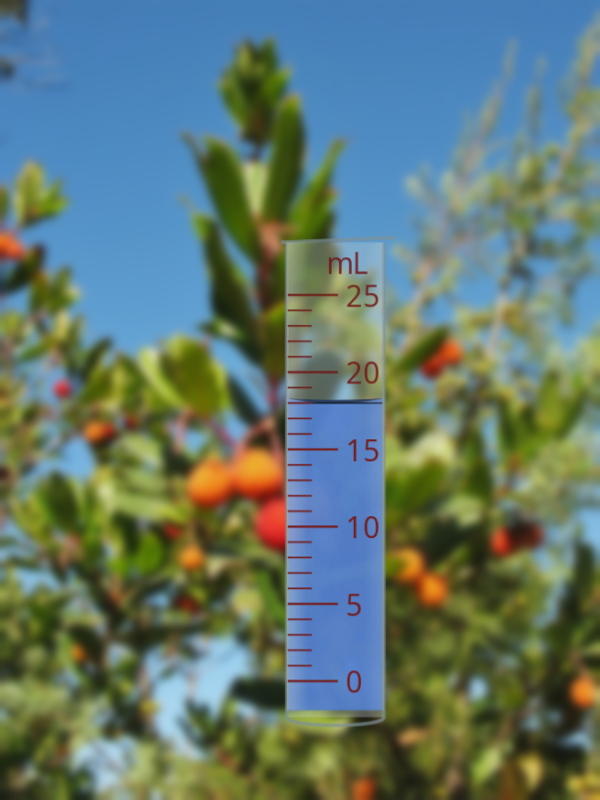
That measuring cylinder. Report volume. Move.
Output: 18 mL
